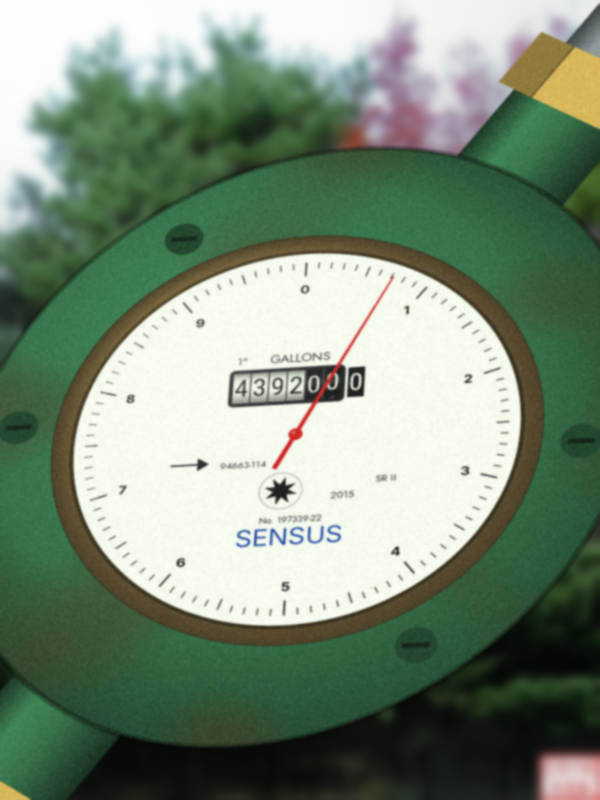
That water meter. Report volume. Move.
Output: 4392000.7 gal
